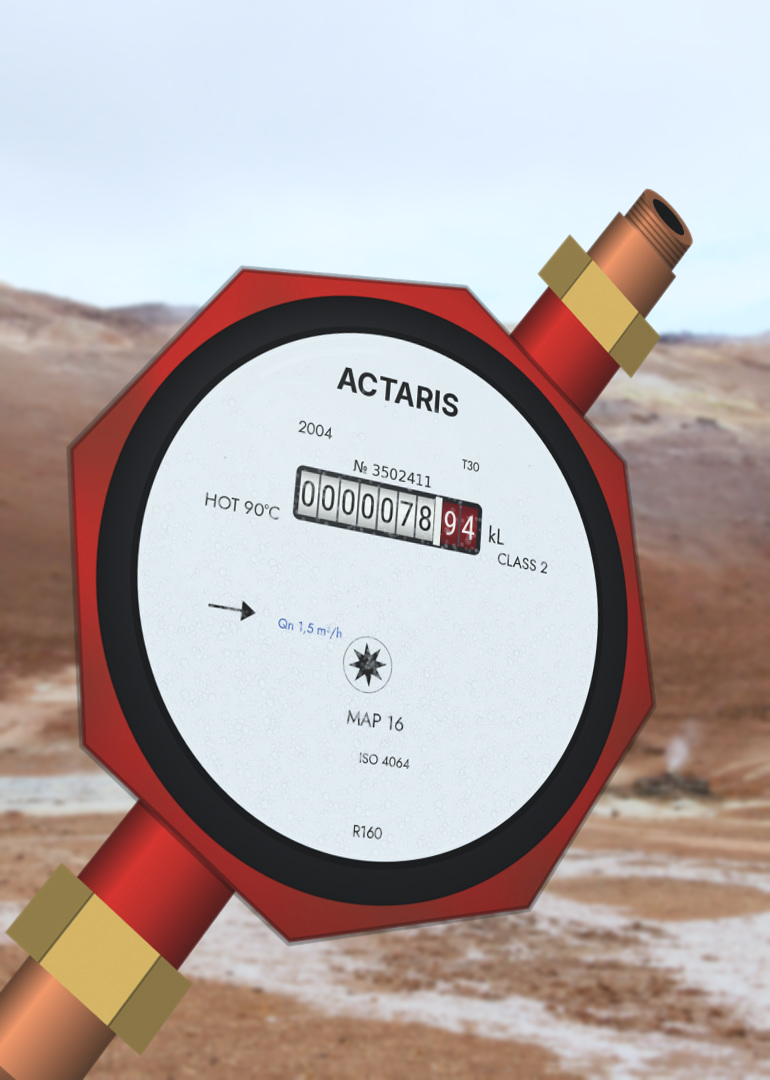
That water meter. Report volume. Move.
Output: 78.94 kL
